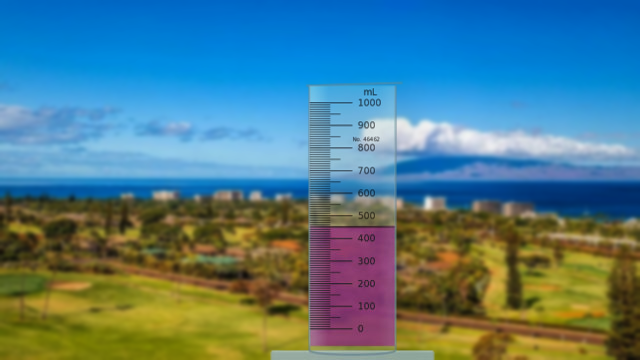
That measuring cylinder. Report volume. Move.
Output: 450 mL
